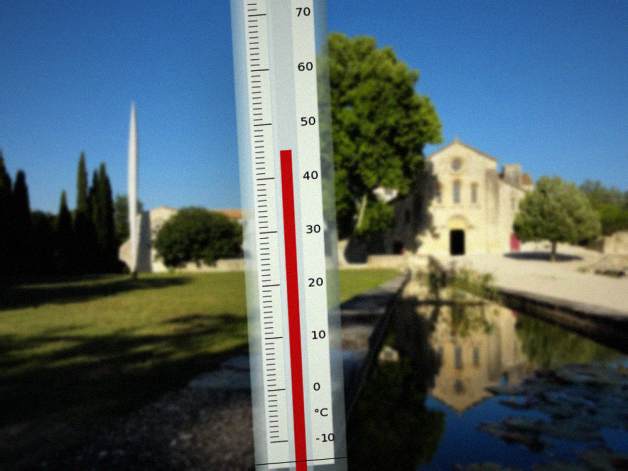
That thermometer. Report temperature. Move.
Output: 45 °C
